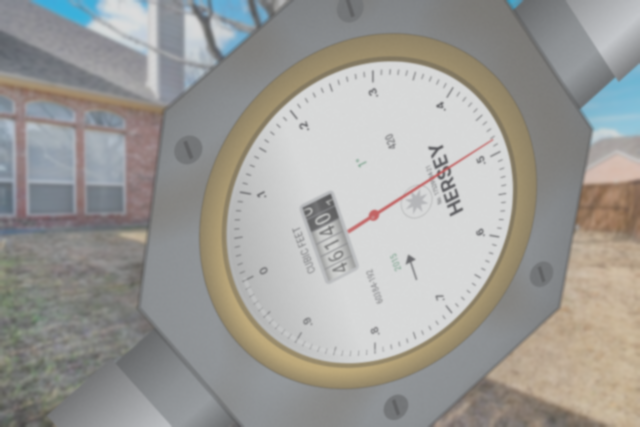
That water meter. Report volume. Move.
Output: 461400.48 ft³
